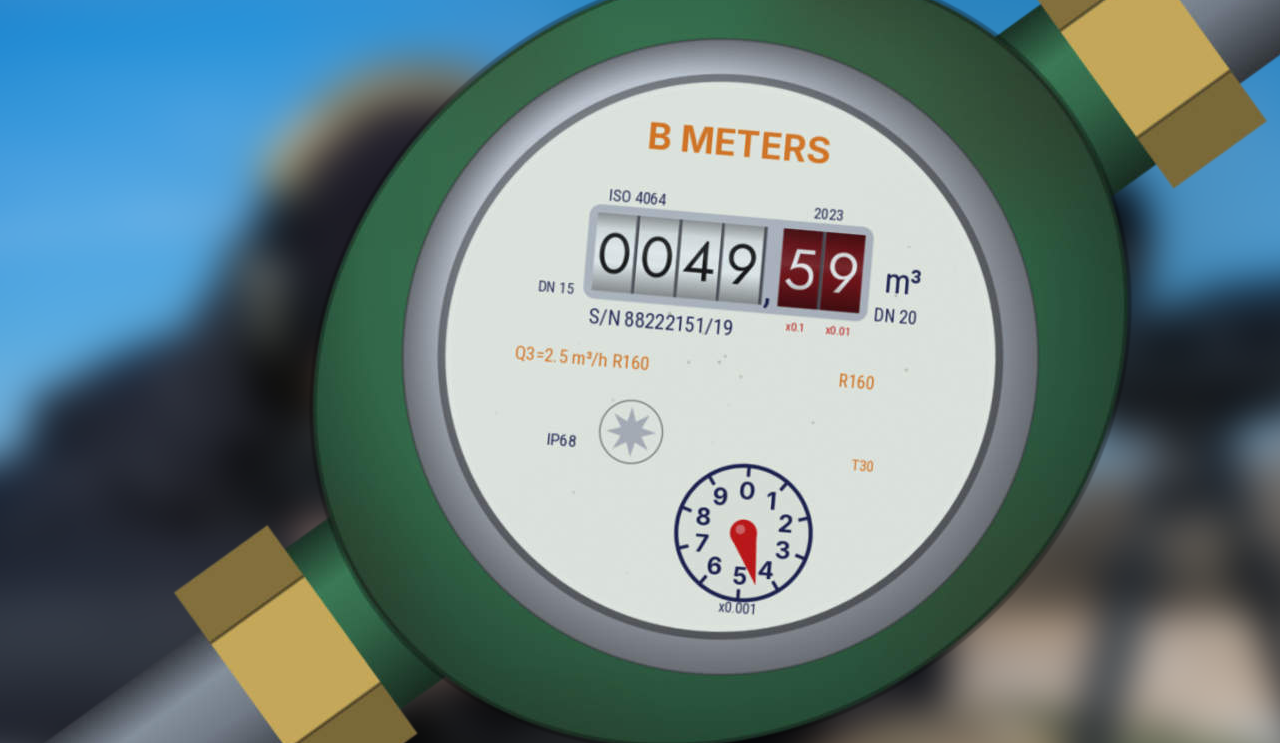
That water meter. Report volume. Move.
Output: 49.594 m³
